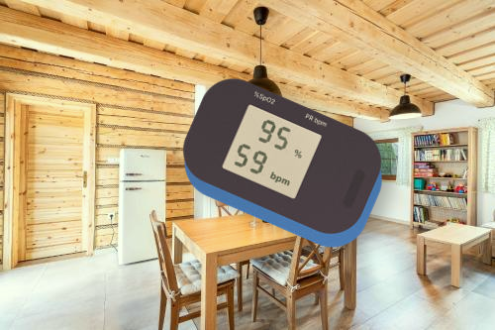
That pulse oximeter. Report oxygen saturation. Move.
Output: 95 %
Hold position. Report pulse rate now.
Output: 59 bpm
